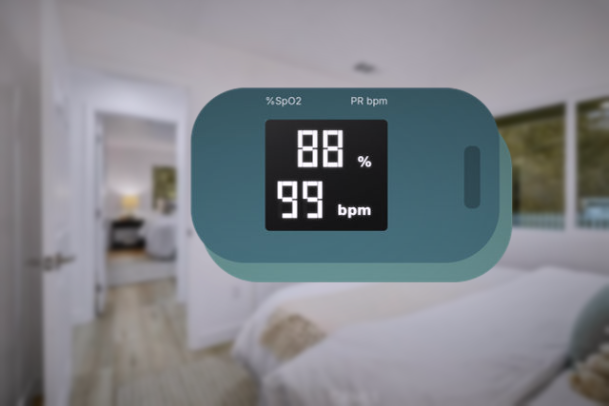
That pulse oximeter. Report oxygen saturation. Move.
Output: 88 %
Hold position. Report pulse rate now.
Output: 99 bpm
